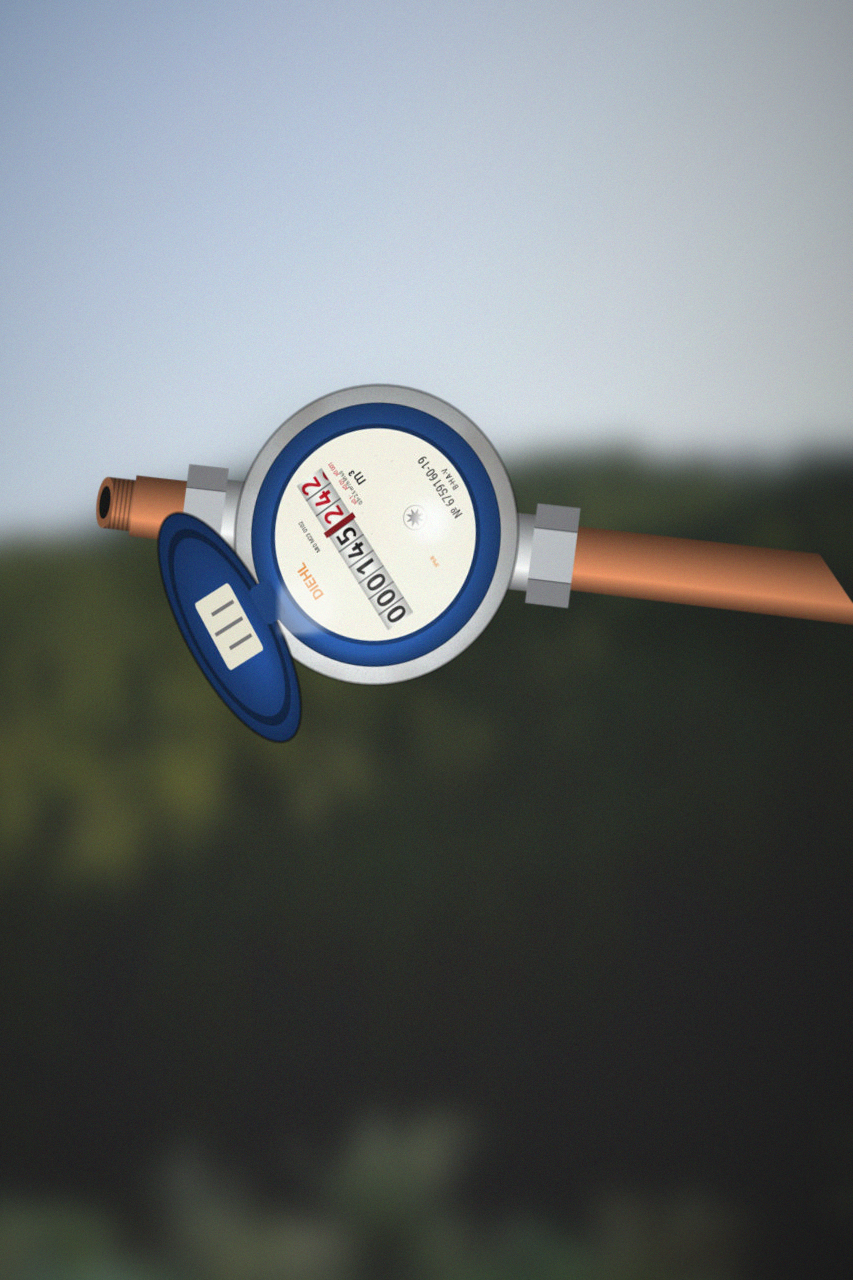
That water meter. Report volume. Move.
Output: 145.242 m³
